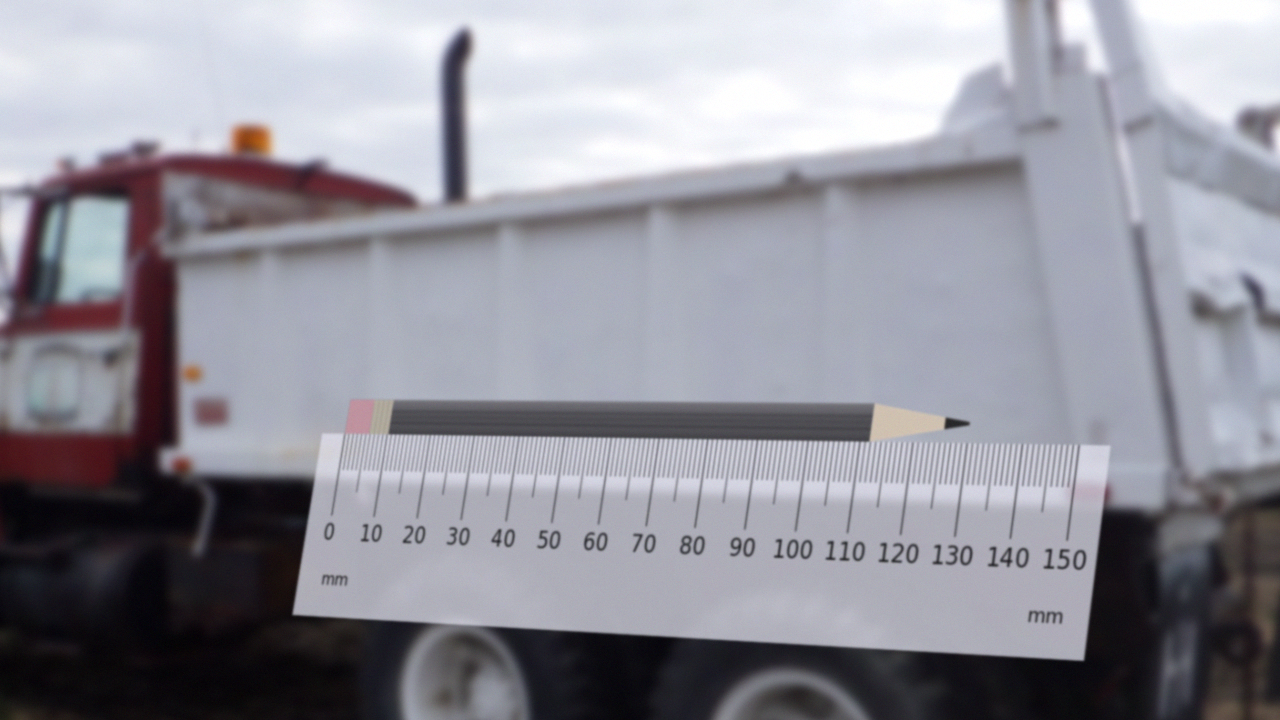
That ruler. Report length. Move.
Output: 130 mm
